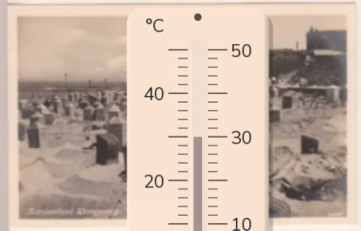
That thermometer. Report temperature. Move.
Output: 30 °C
